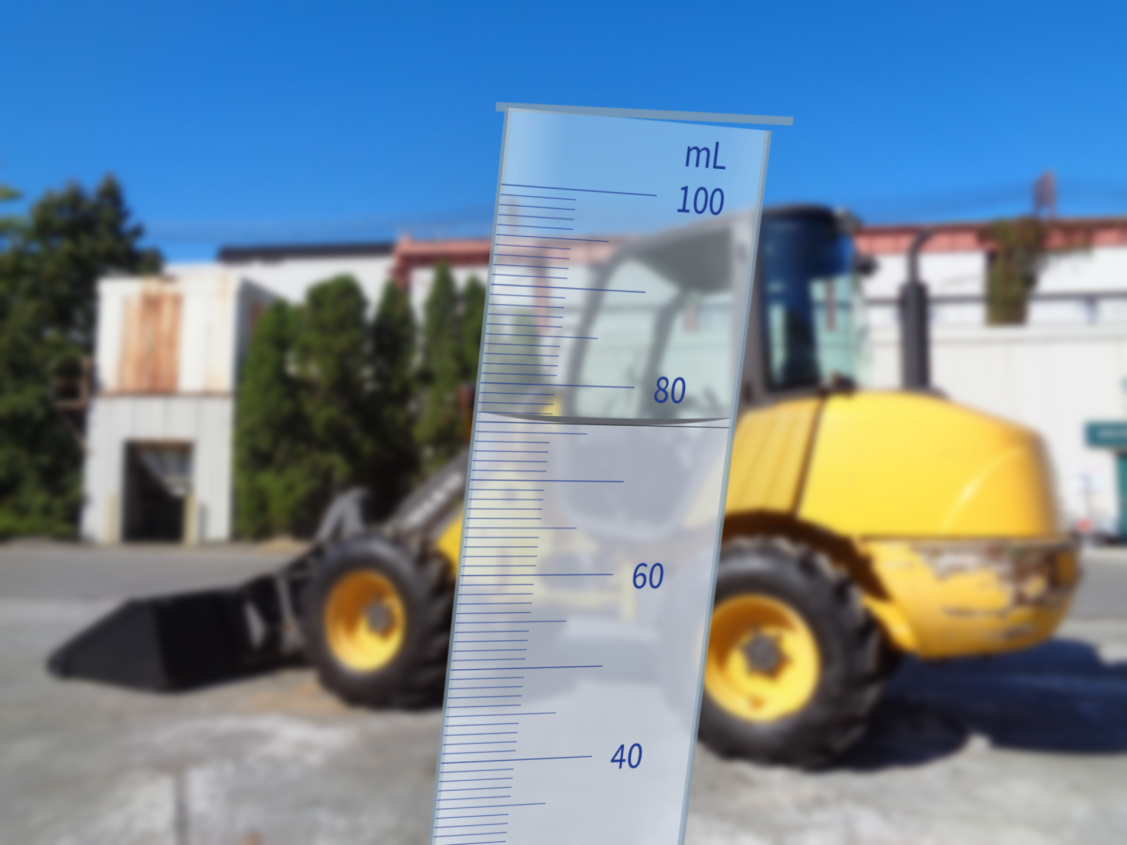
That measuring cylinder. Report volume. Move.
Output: 76 mL
